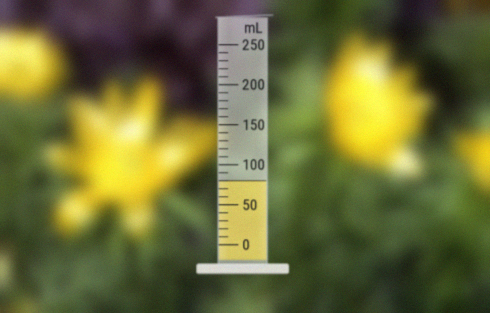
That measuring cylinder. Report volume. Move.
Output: 80 mL
